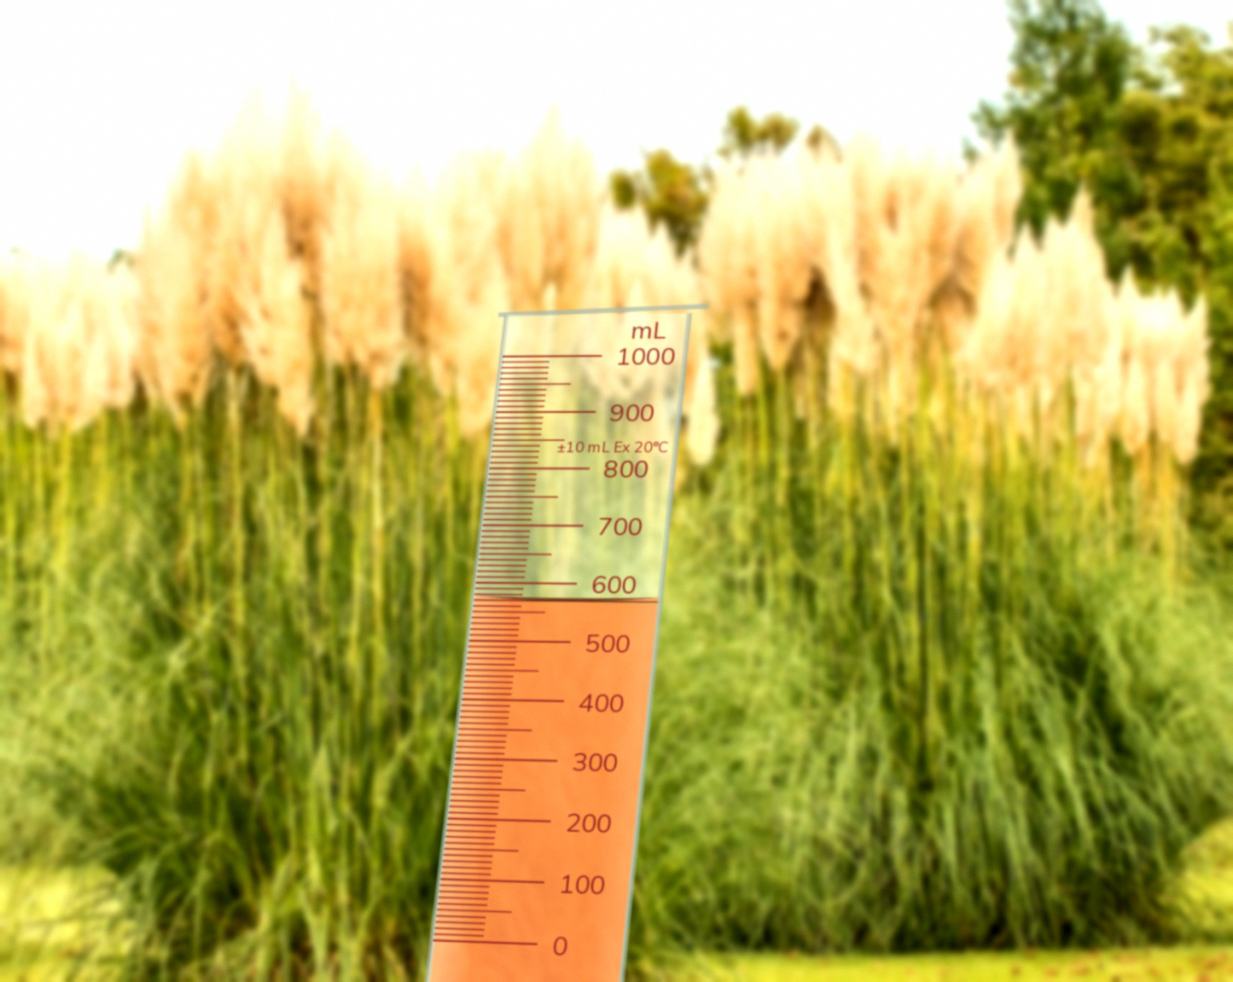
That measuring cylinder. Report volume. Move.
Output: 570 mL
